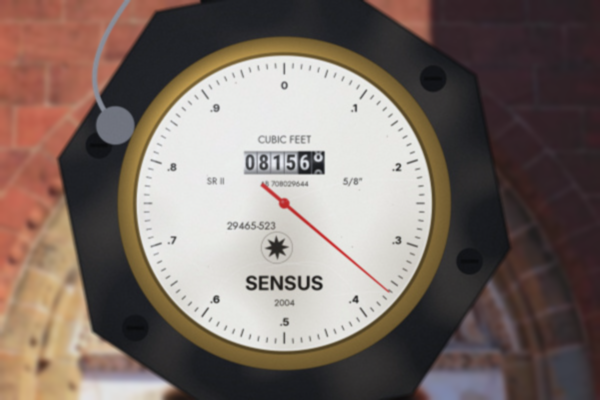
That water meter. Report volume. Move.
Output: 81568.36 ft³
